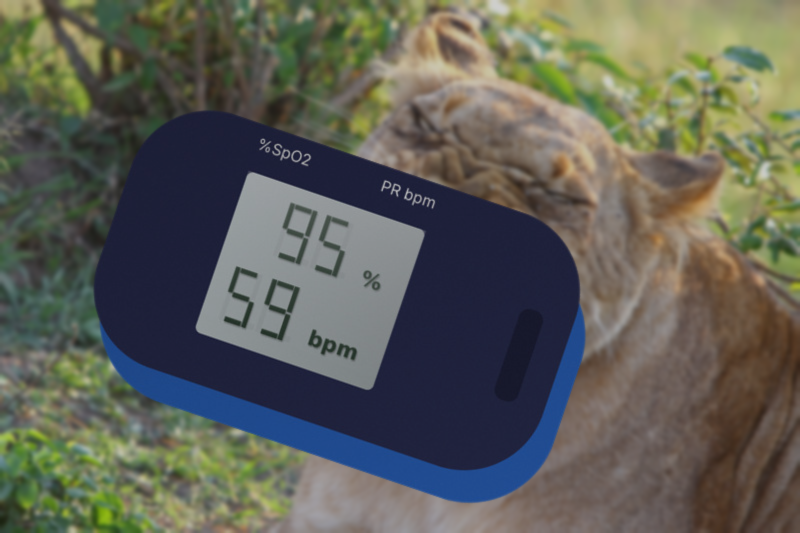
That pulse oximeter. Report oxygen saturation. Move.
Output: 95 %
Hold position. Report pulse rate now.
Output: 59 bpm
